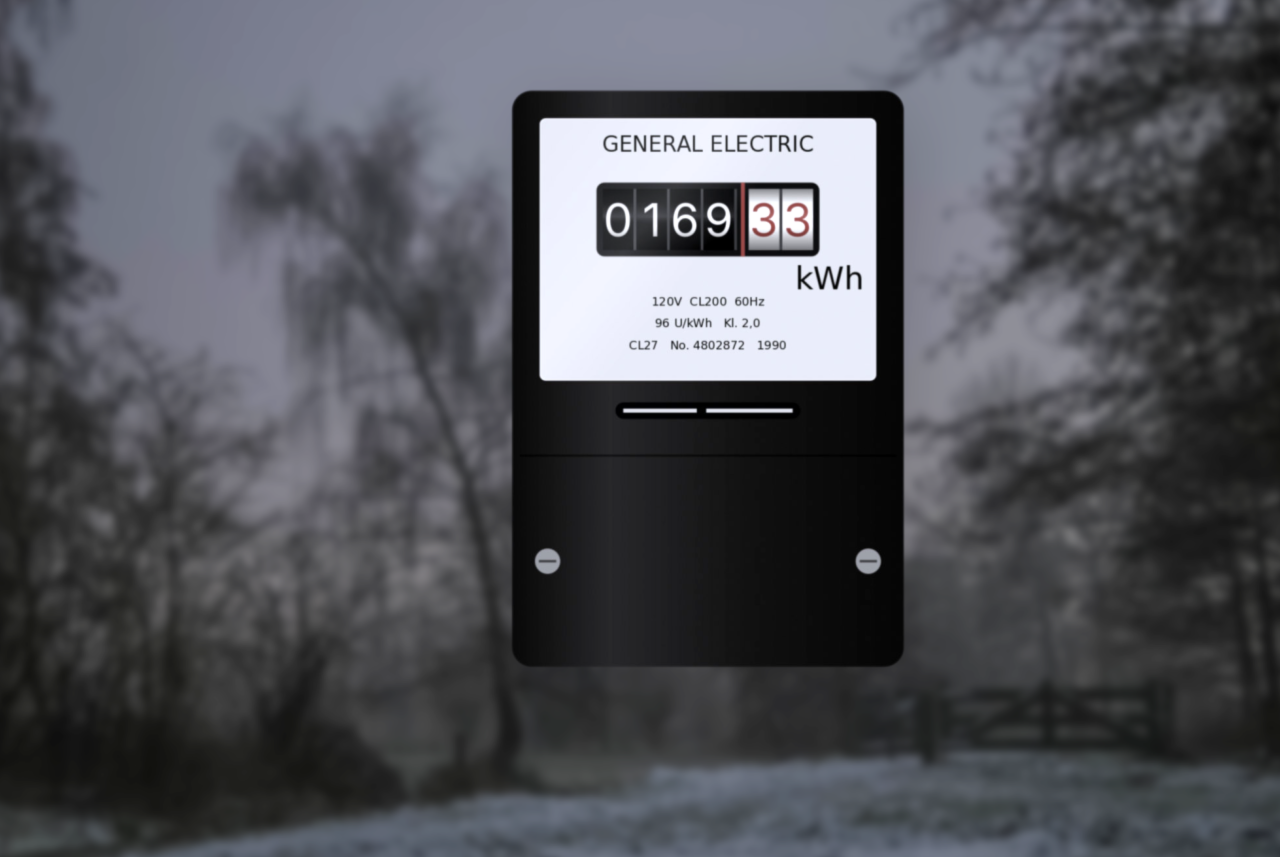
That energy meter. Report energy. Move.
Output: 169.33 kWh
